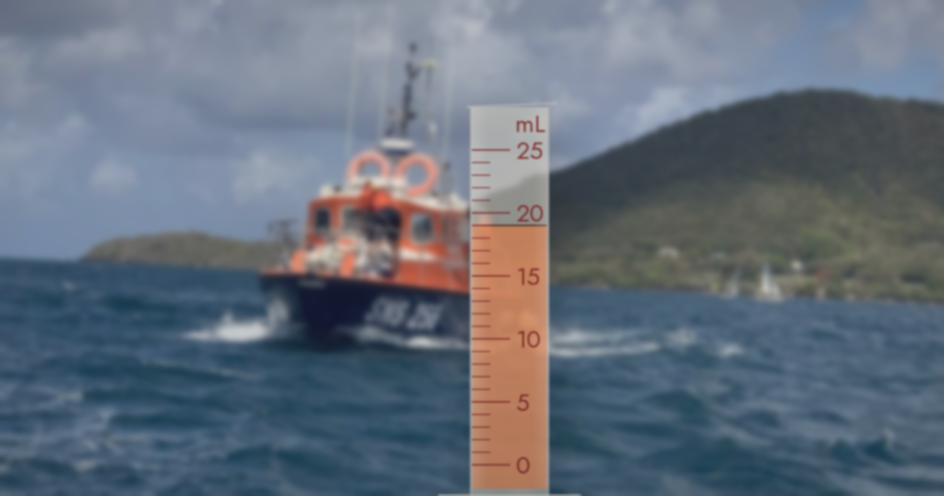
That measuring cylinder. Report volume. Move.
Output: 19 mL
